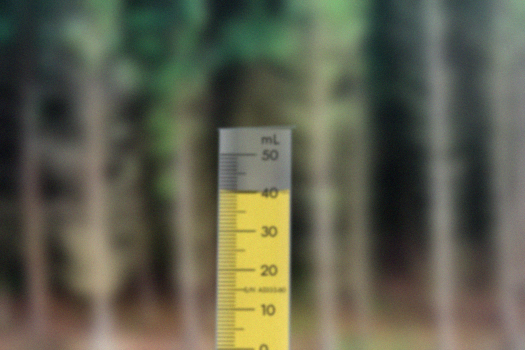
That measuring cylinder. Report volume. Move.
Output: 40 mL
